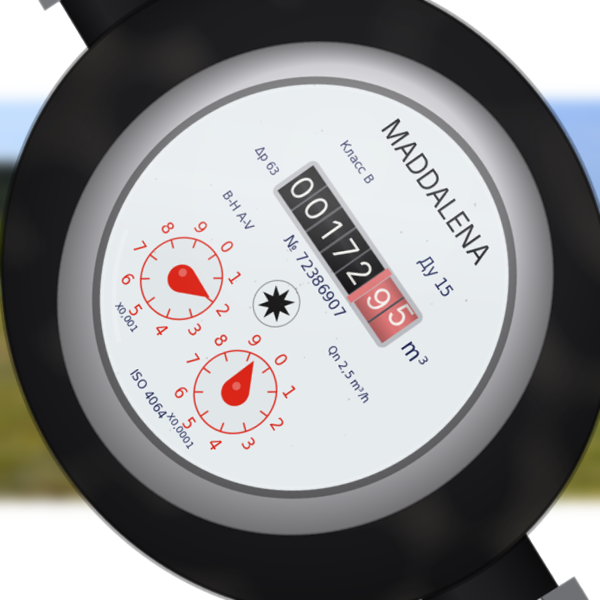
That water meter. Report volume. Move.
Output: 172.9519 m³
